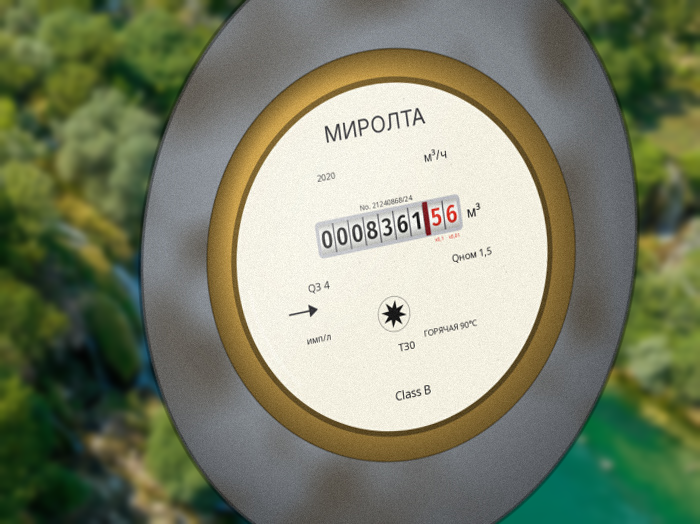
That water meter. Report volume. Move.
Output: 8361.56 m³
